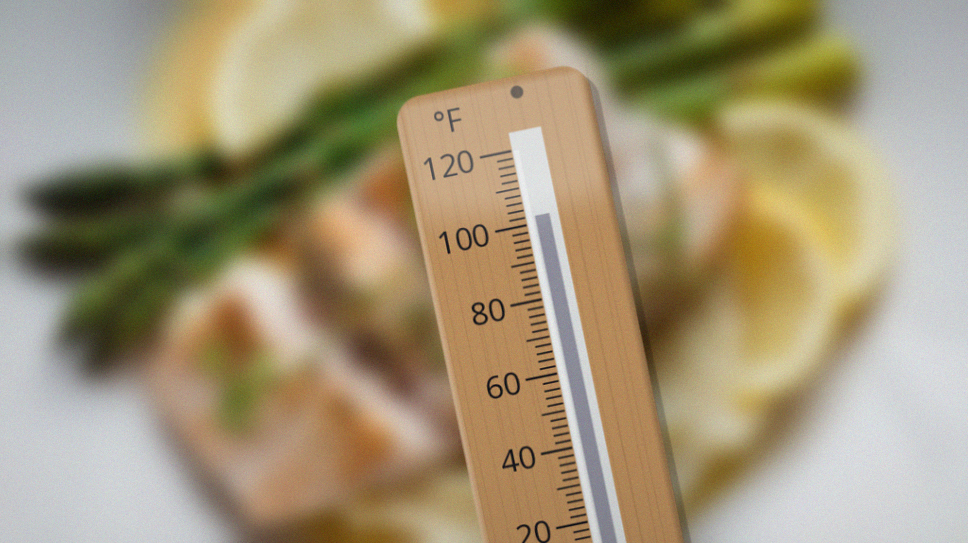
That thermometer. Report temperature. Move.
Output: 102 °F
